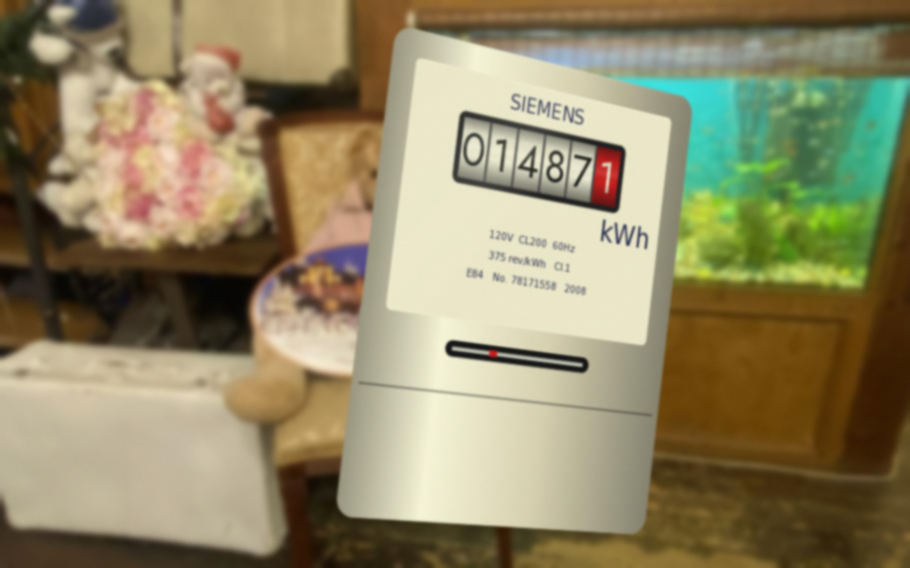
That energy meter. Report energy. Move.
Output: 1487.1 kWh
